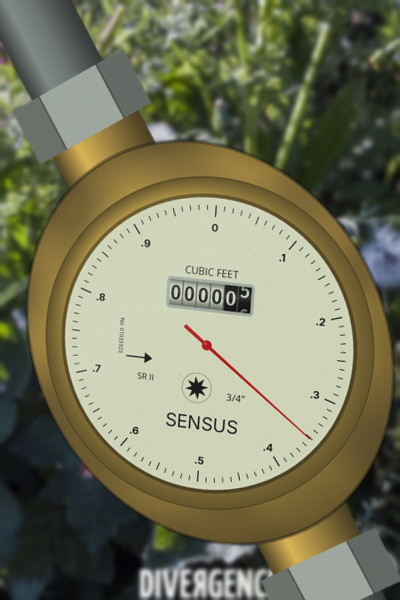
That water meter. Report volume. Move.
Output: 5.35 ft³
